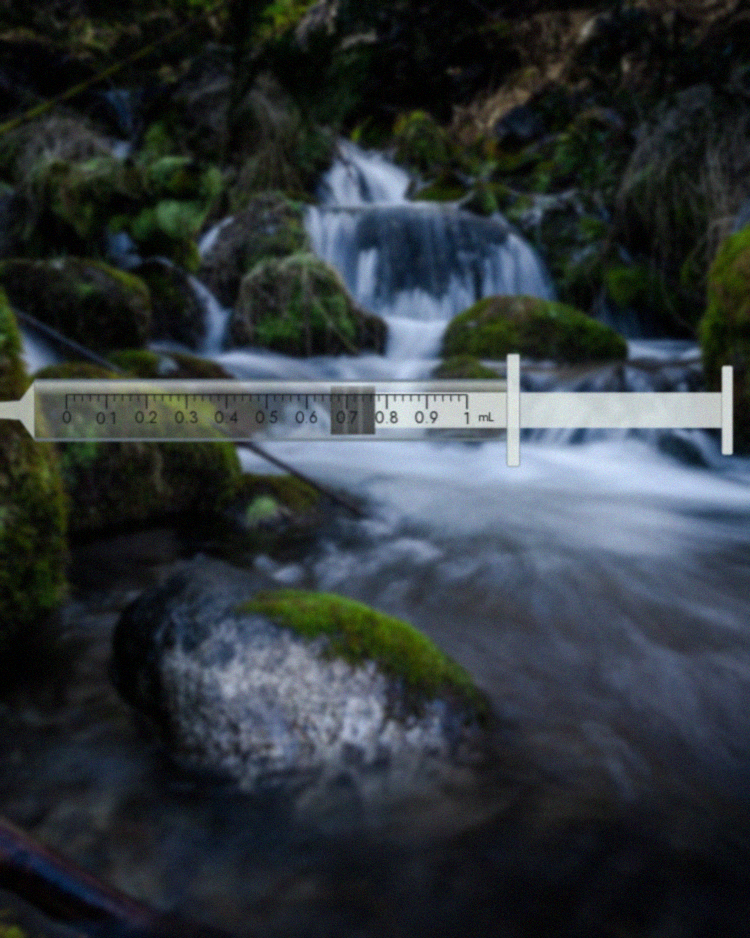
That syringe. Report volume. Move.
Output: 0.66 mL
